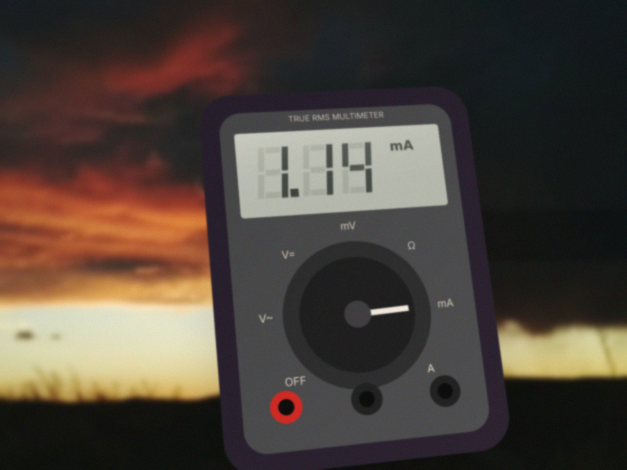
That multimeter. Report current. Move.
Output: 1.14 mA
